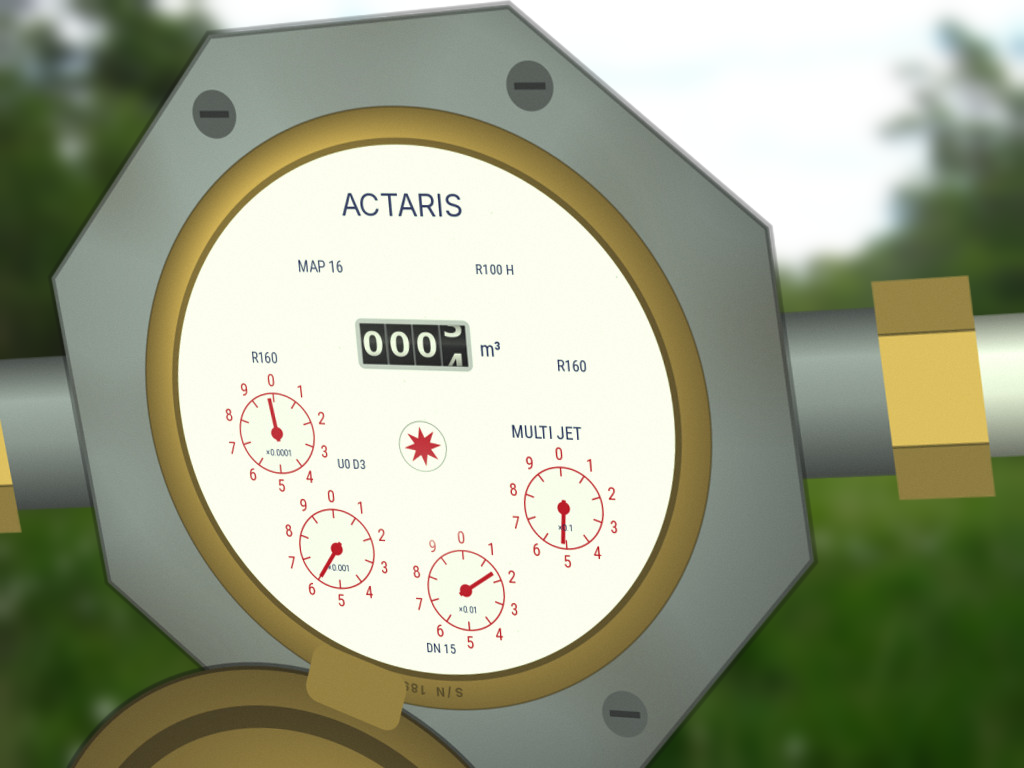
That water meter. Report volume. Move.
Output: 3.5159 m³
